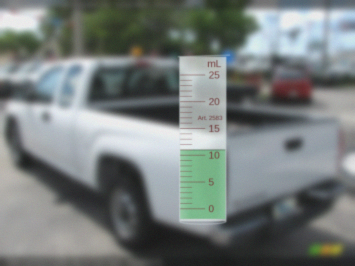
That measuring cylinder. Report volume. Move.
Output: 11 mL
